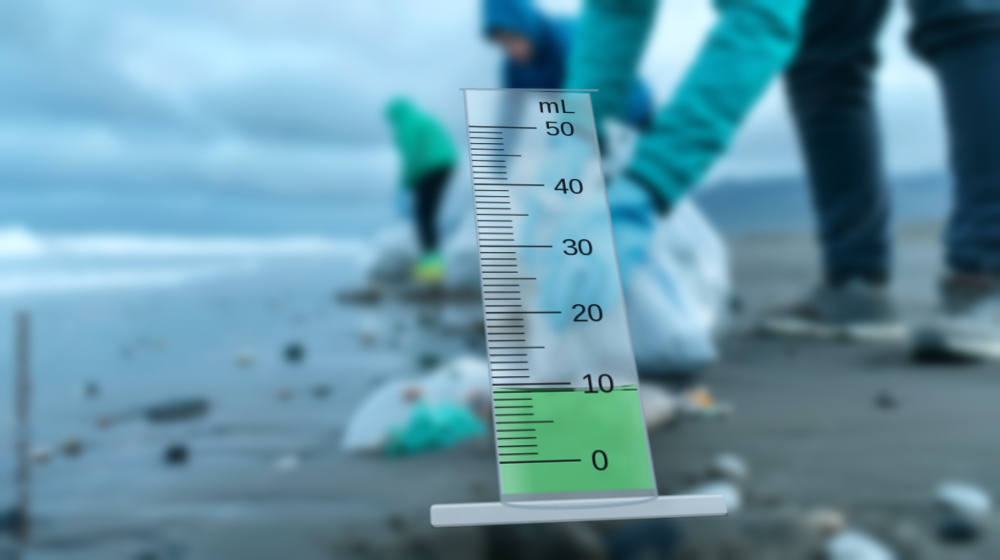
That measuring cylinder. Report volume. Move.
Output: 9 mL
